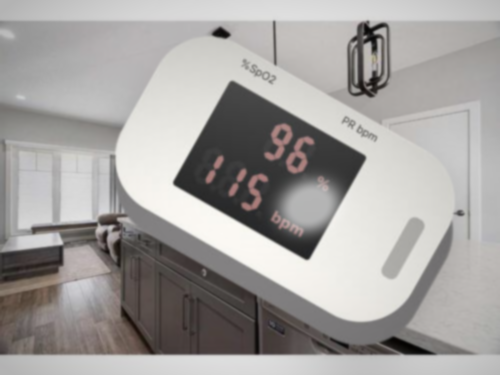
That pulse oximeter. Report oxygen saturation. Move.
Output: 96 %
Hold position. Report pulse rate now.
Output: 115 bpm
